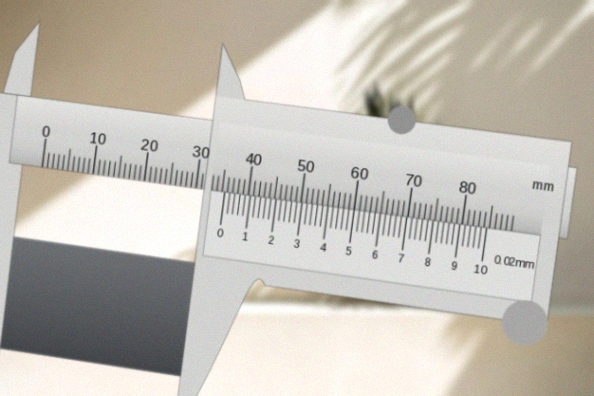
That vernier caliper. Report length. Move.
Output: 35.5 mm
